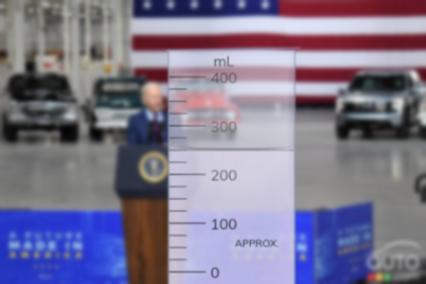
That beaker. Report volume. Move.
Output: 250 mL
